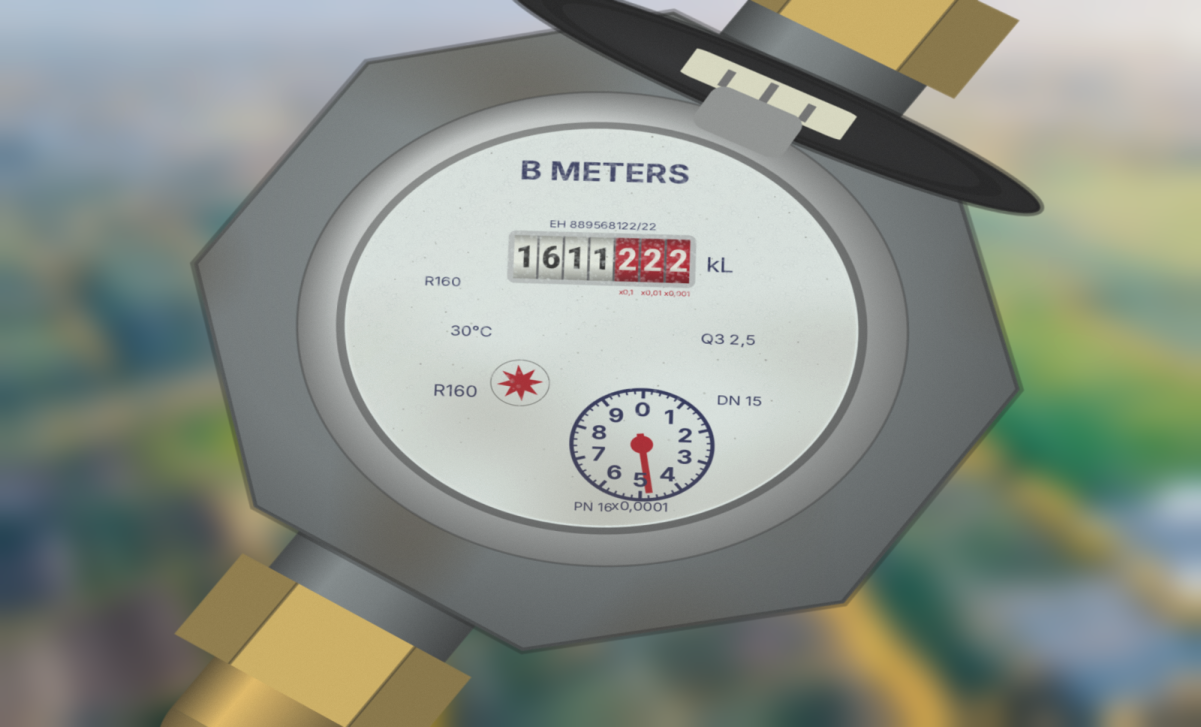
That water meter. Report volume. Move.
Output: 1611.2224 kL
